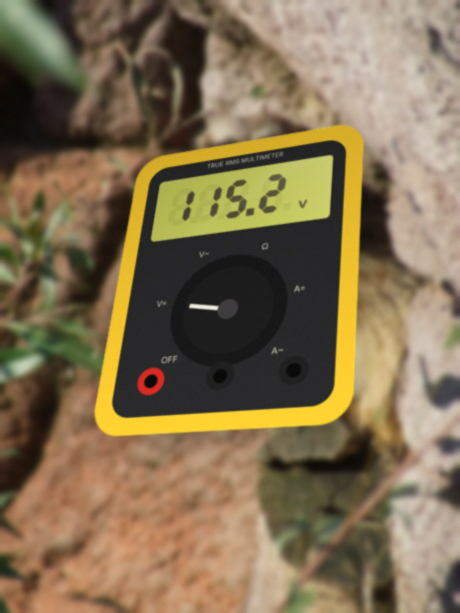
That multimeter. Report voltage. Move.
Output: 115.2 V
